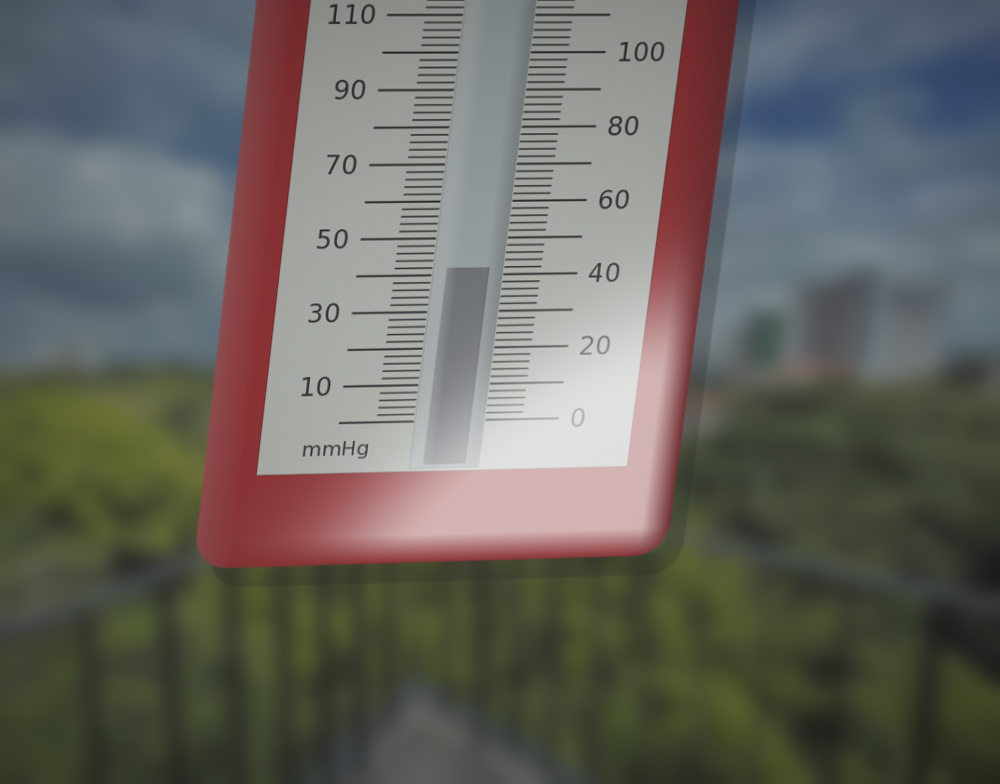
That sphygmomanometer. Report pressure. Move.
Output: 42 mmHg
